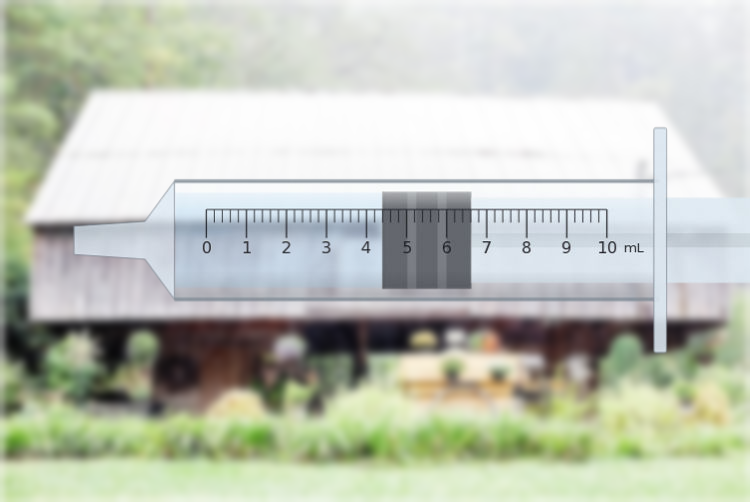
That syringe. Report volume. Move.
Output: 4.4 mL
